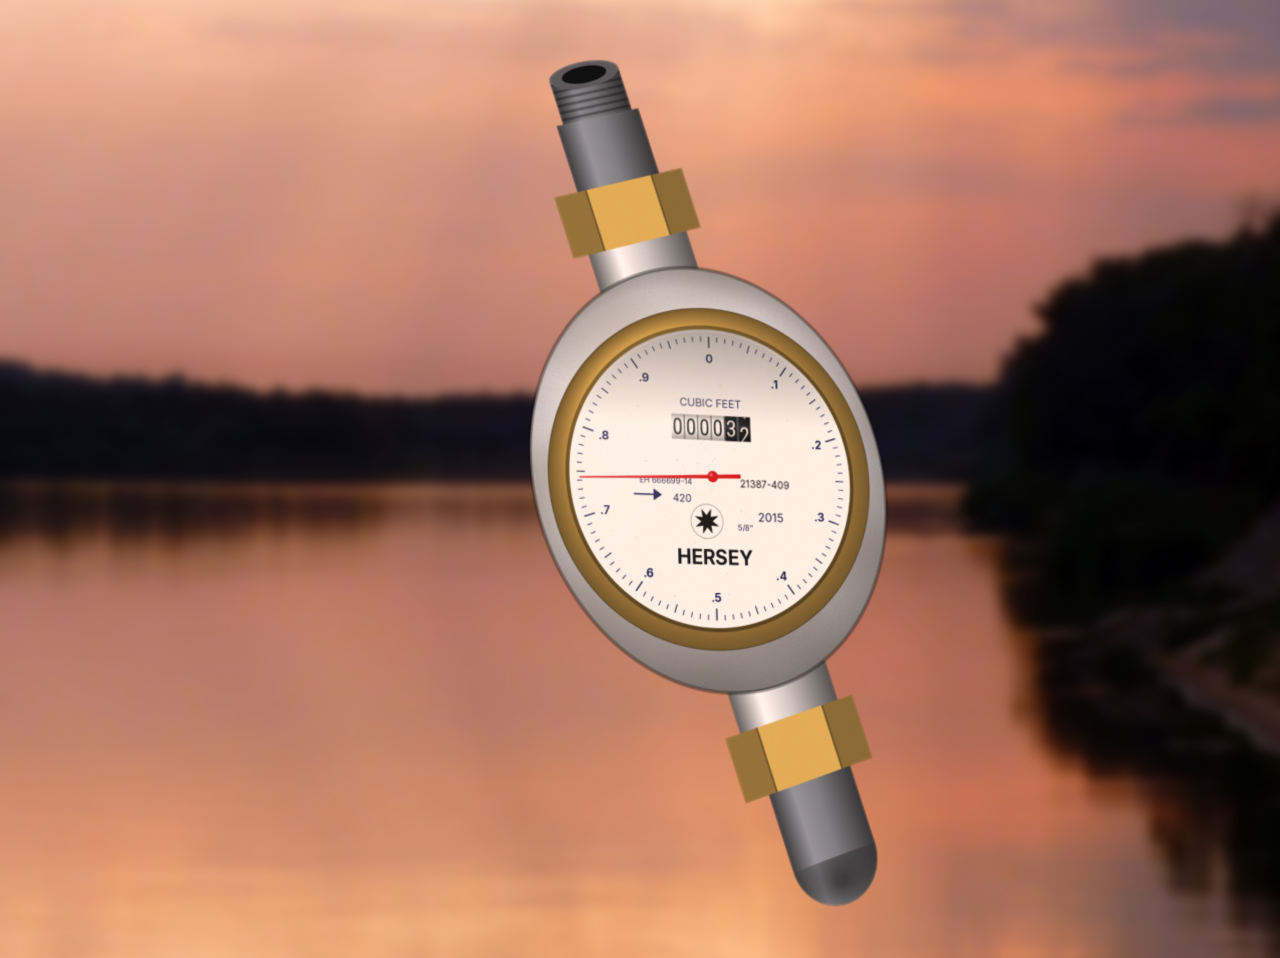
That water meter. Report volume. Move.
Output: 31.74 ft³
